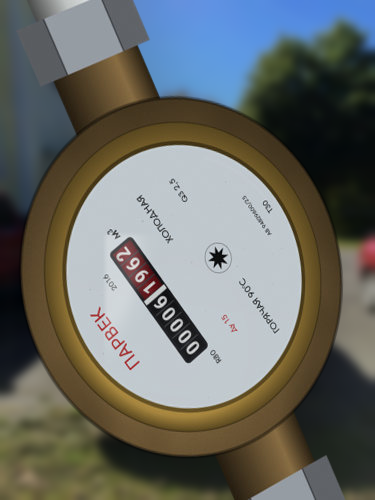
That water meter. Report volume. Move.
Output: 6.1962 m³
